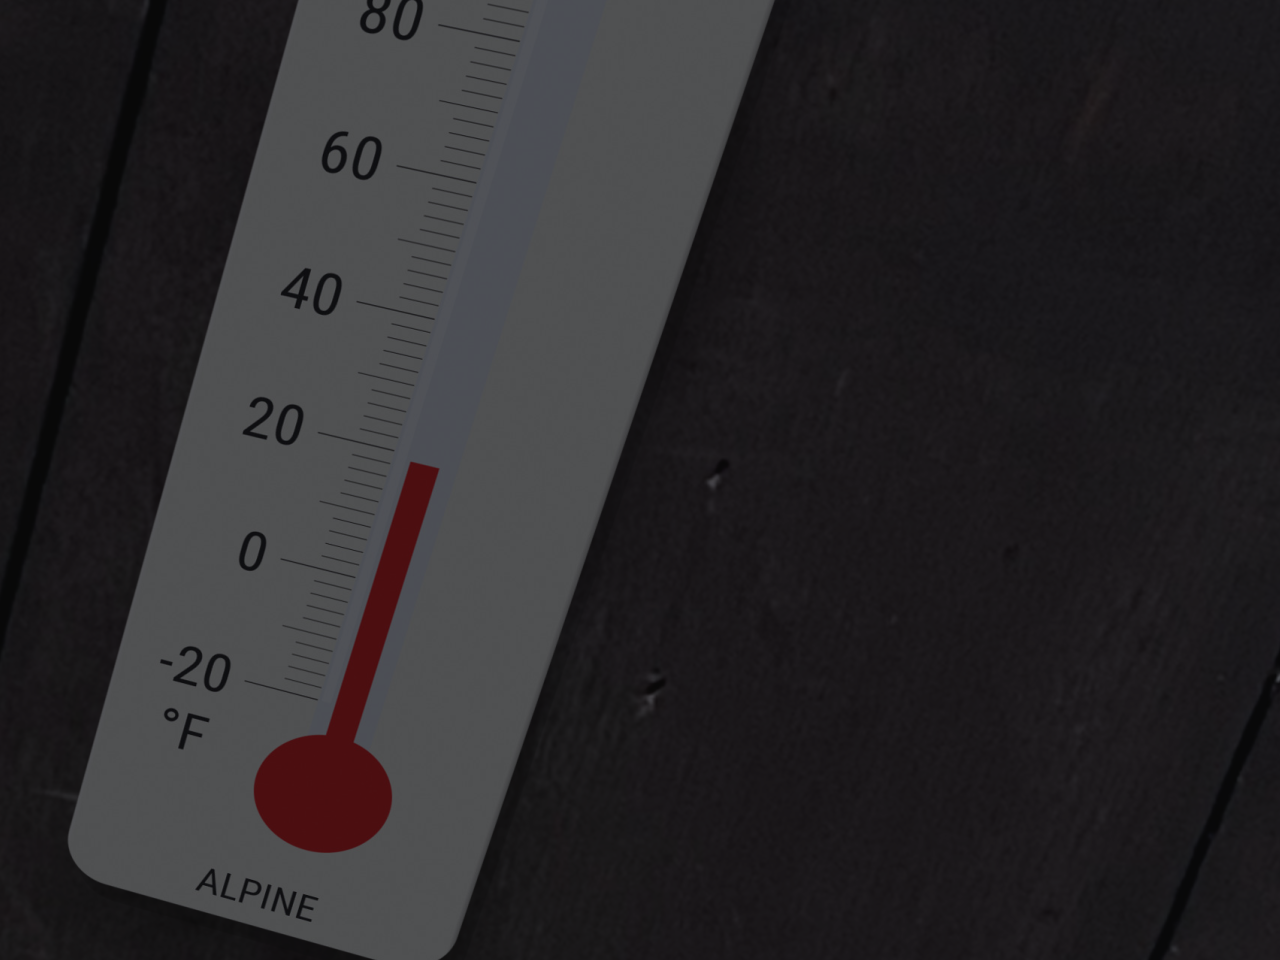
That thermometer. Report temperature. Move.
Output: 19 °F
